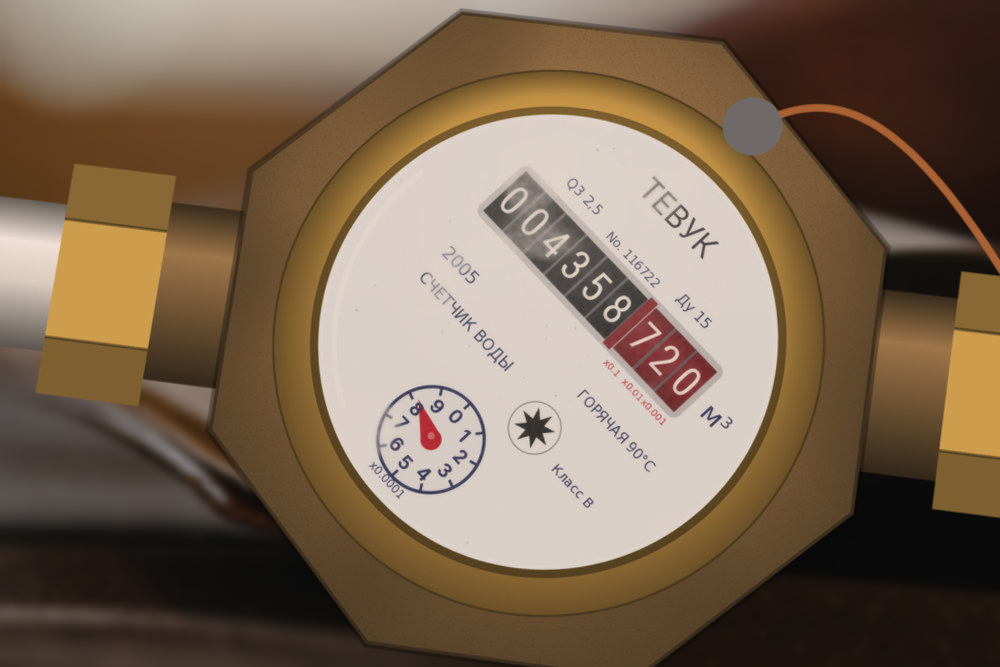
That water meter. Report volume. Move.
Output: 4358.7208 m³
